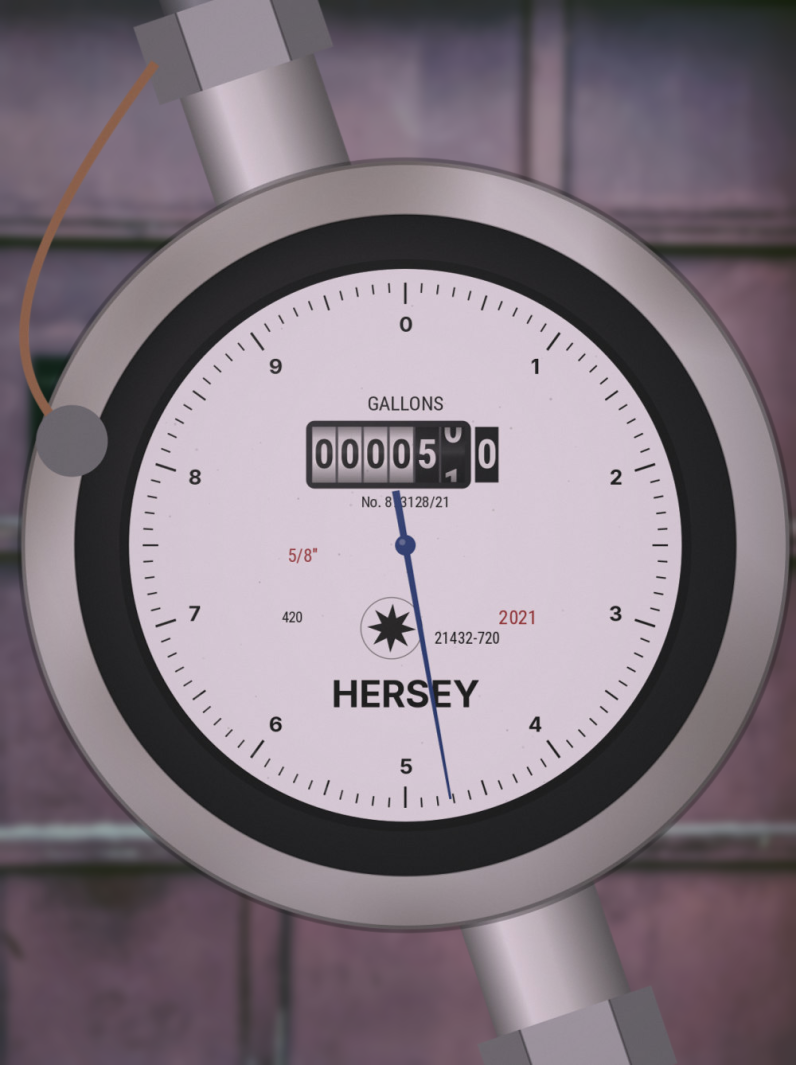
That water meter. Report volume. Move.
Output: 504.7 gal
